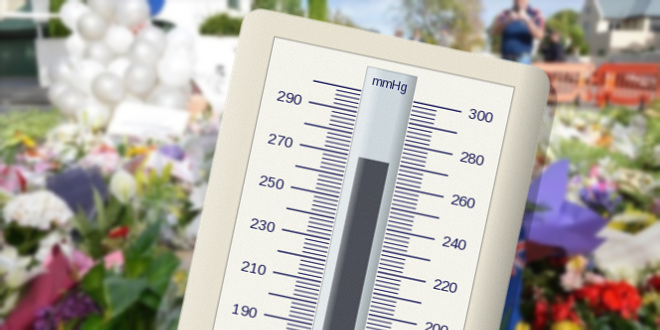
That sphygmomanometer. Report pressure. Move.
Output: 270 mmHg
